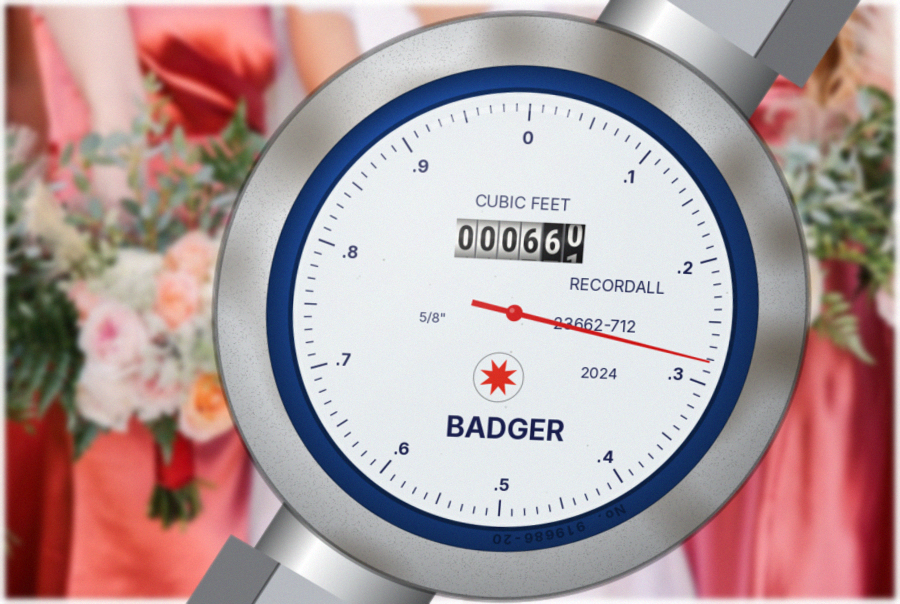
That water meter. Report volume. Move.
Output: 660.28 ft³
